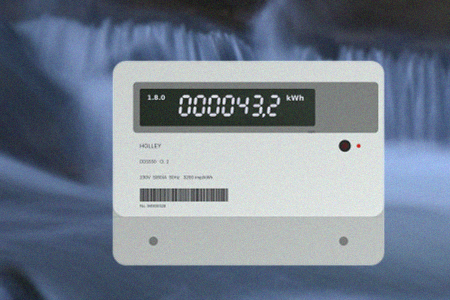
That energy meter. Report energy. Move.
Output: 43.2 kWh
